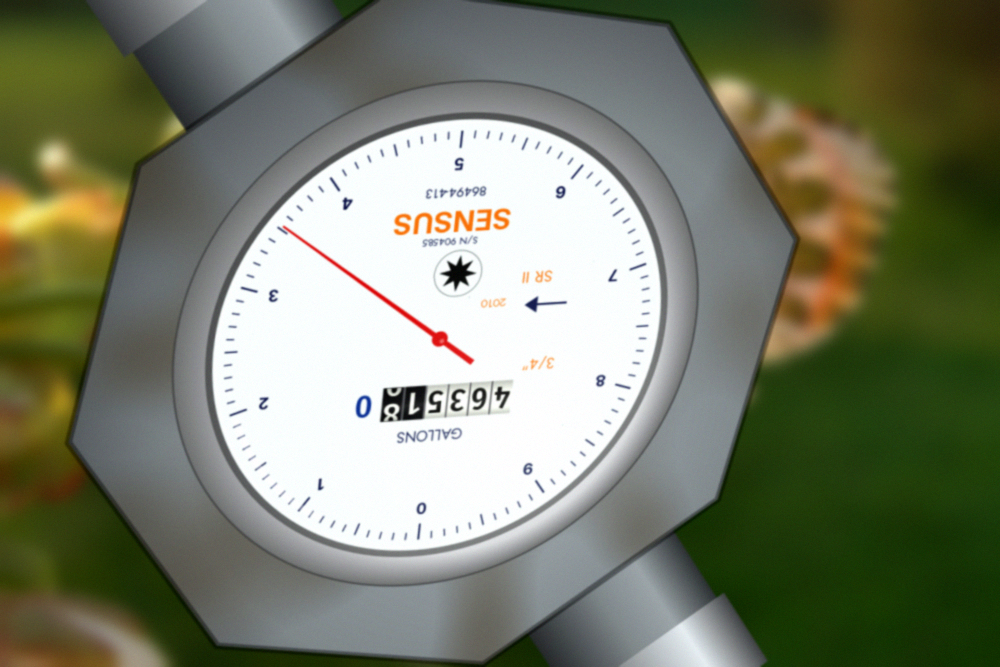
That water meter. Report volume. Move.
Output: 4635183.5 gal
